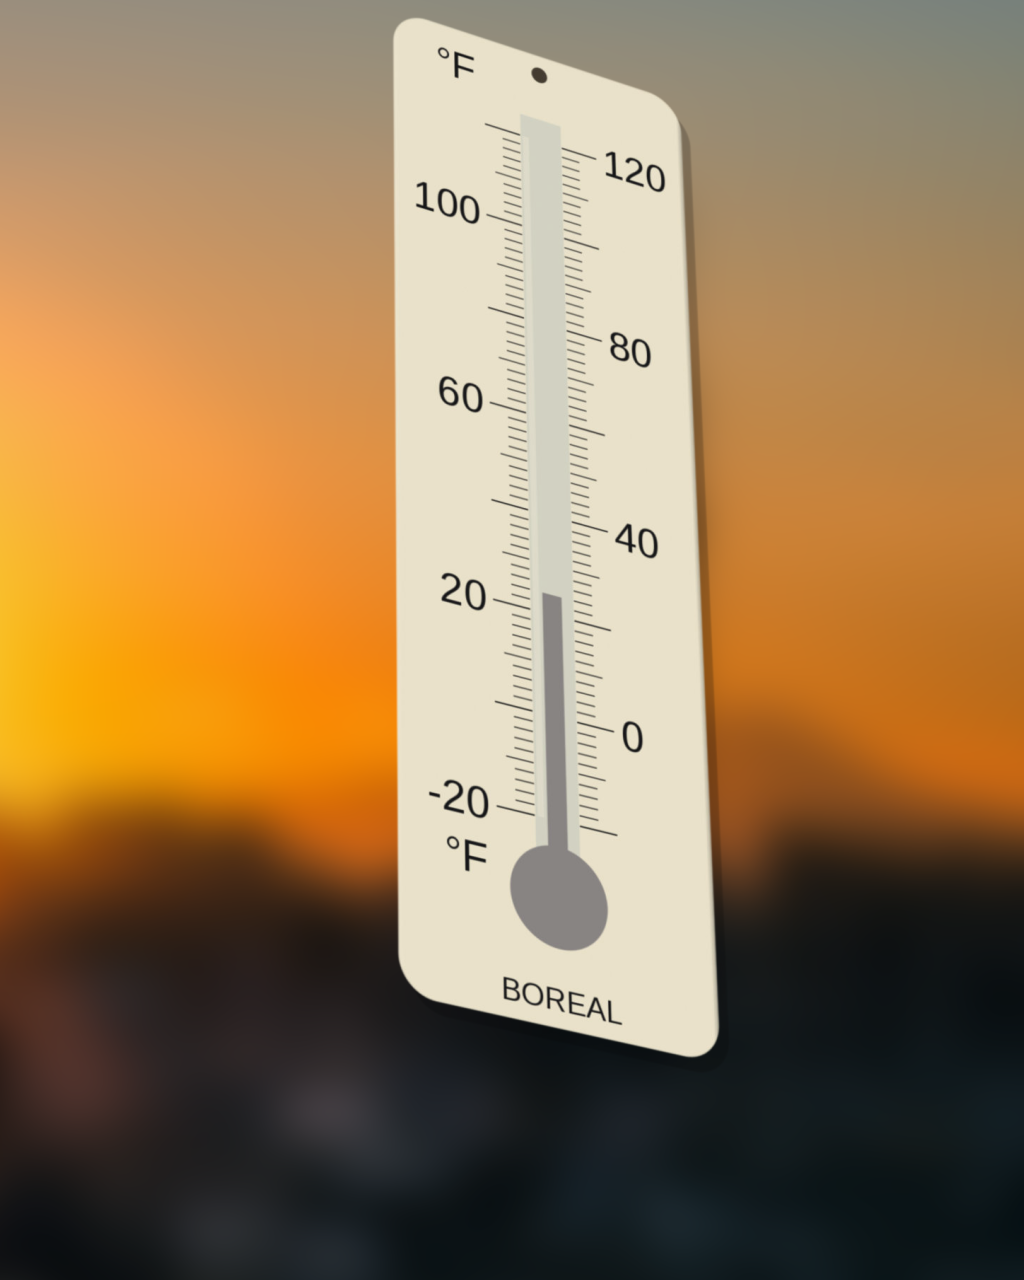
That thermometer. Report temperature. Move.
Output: 24 °F
